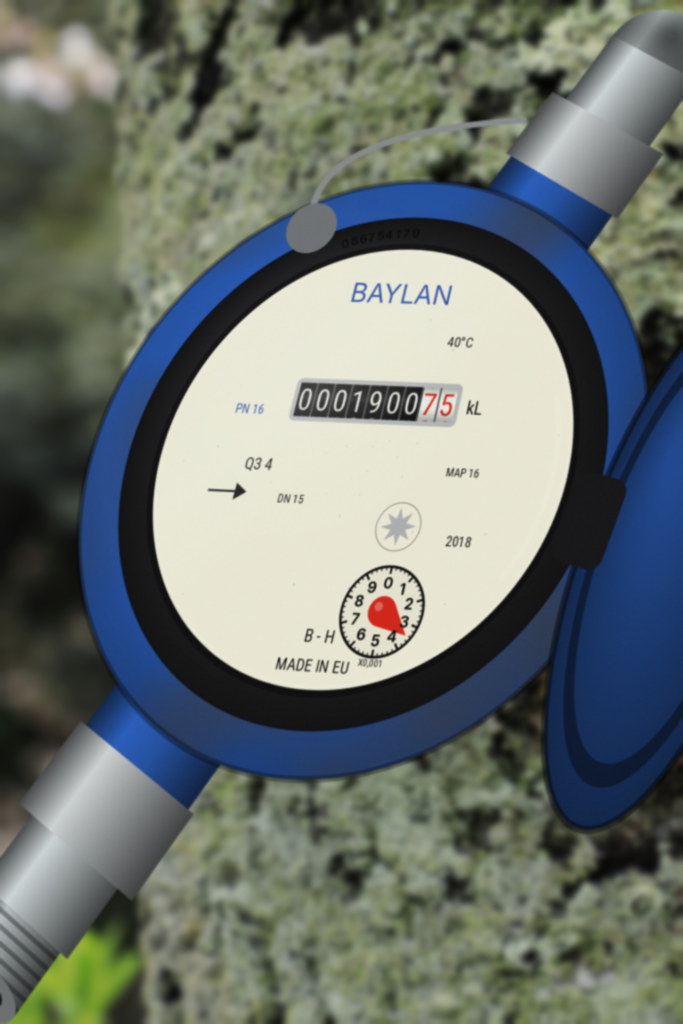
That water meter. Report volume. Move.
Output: 1900.753 kL
